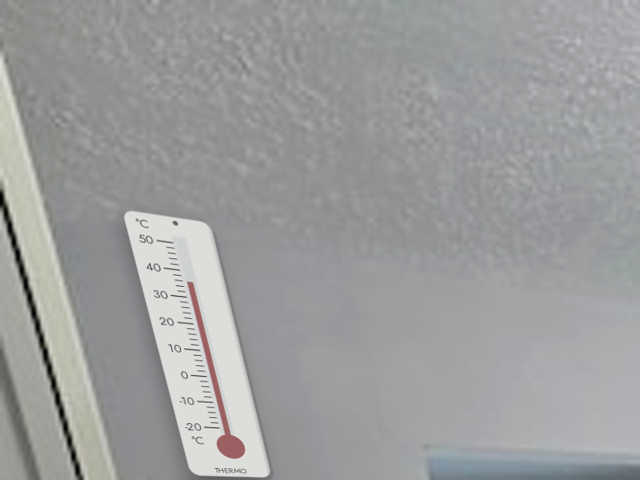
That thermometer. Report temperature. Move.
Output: 36 °C
